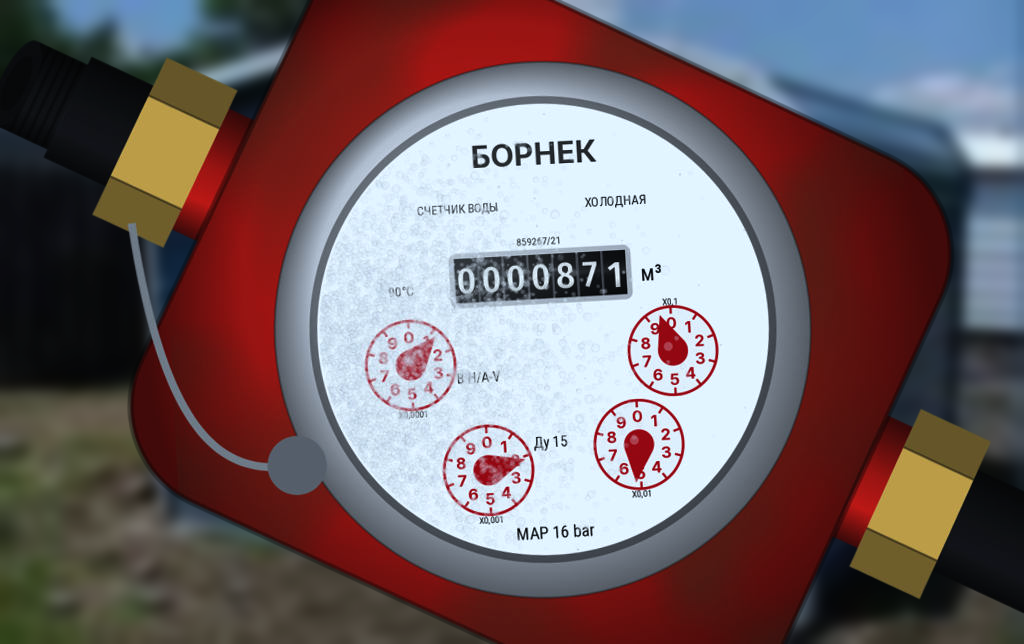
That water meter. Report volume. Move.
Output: 870.9521 m³
